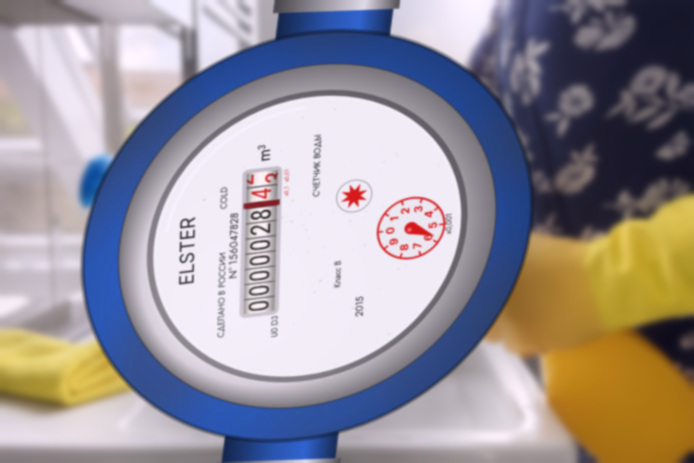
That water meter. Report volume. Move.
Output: 28.425 m³
